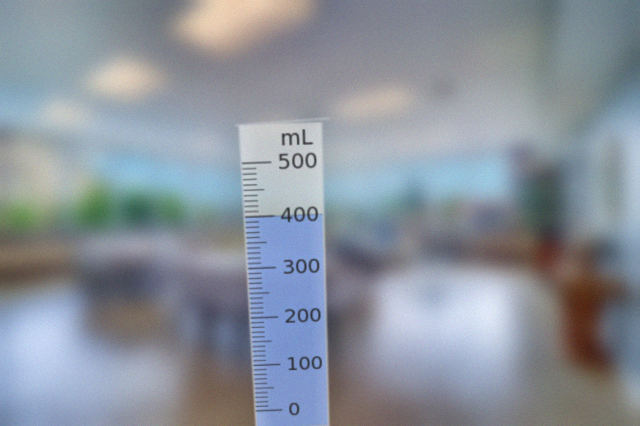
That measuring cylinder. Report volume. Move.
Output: 400 mL
